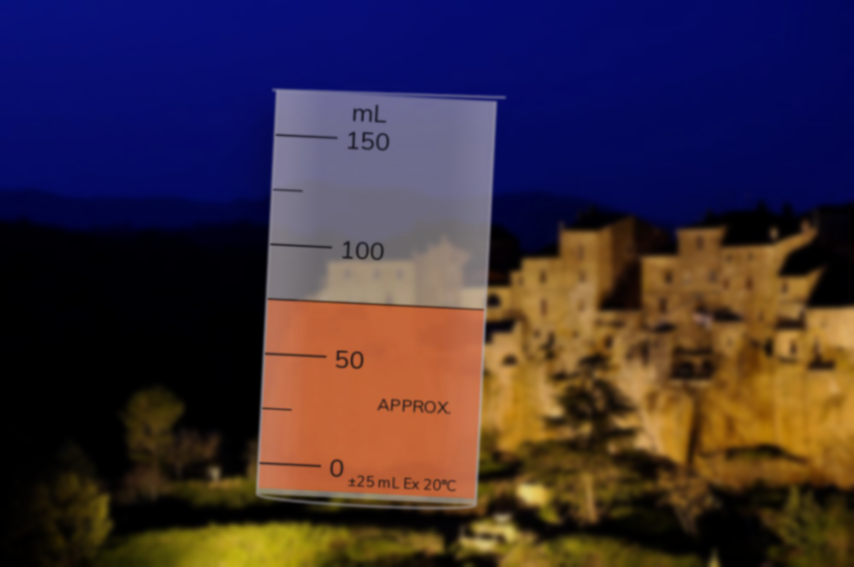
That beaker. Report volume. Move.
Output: 75 mL
